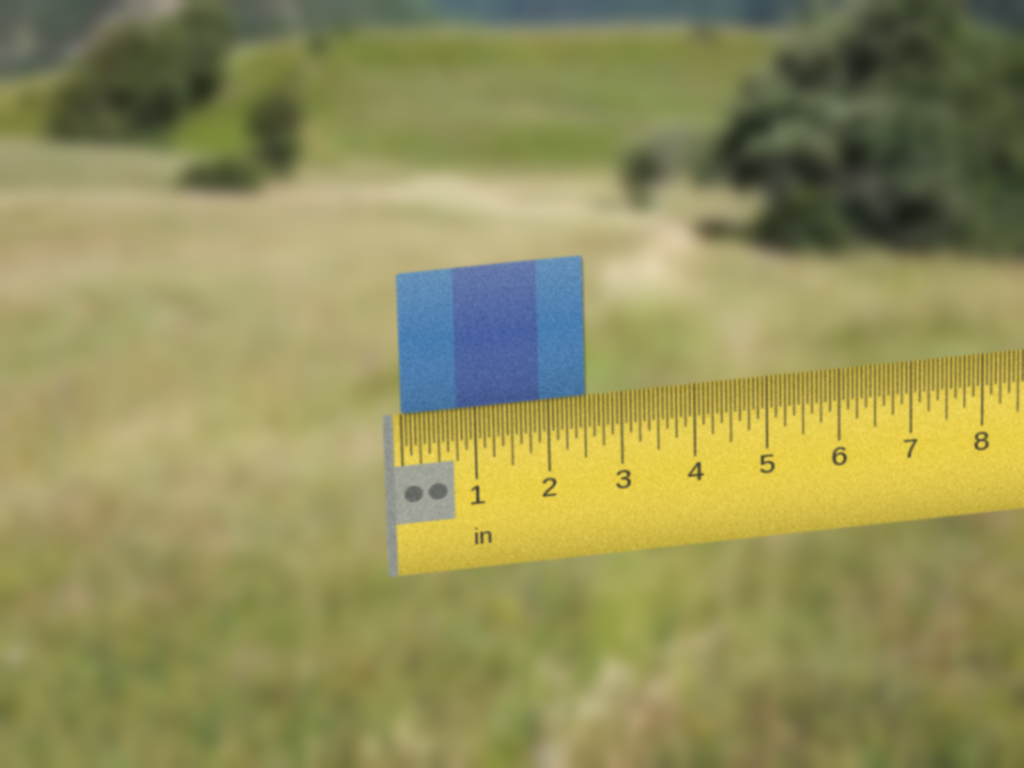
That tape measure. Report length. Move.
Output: 2.5 in
